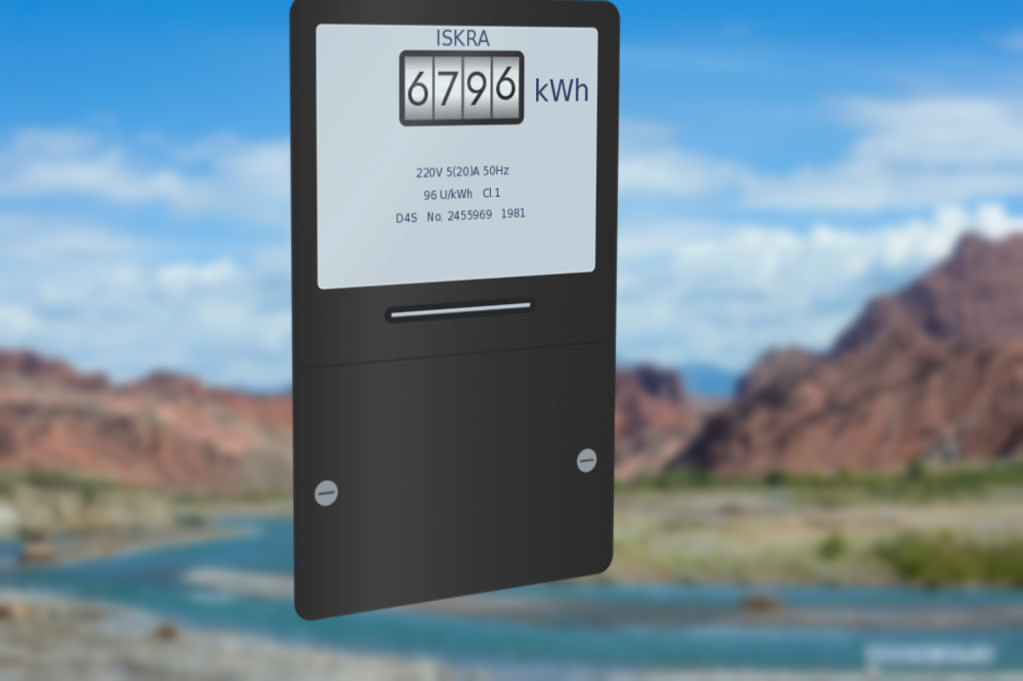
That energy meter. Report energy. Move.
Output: 6796 kWh
